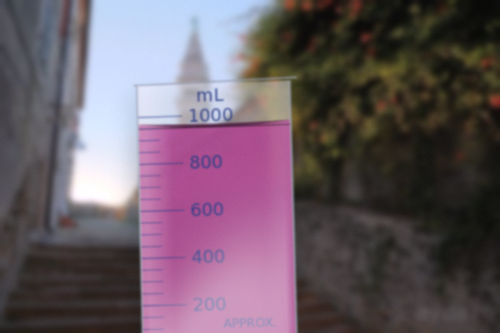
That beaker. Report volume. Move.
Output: 950 mL
